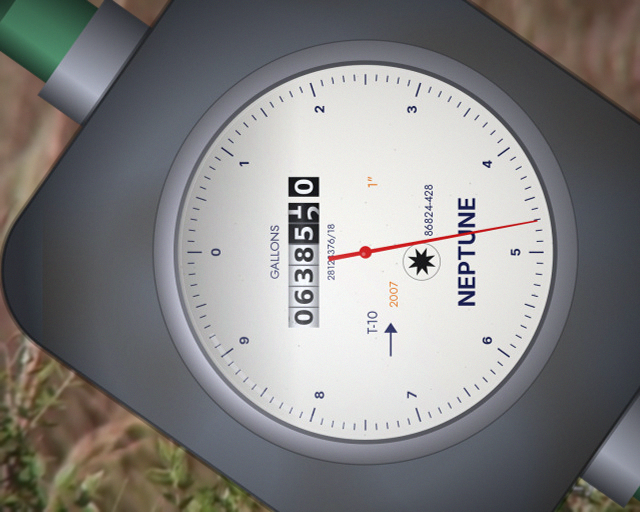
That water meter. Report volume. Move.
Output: 638514.7 gal
